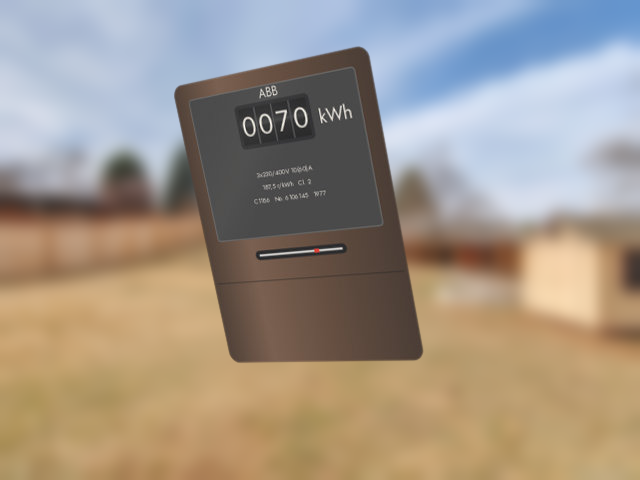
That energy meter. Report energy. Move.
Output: 70 kWh
